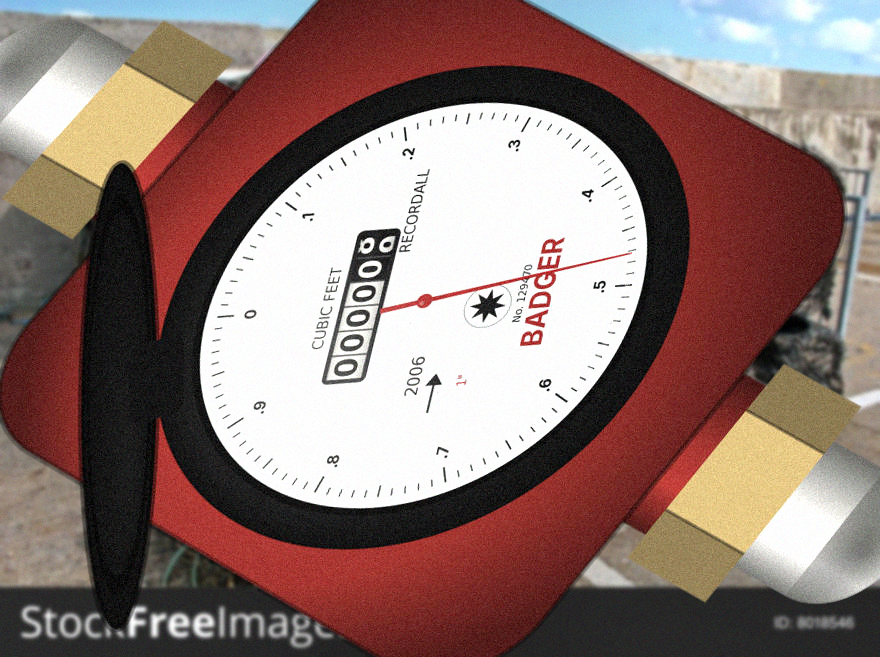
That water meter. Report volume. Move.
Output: 8.47 ft³
